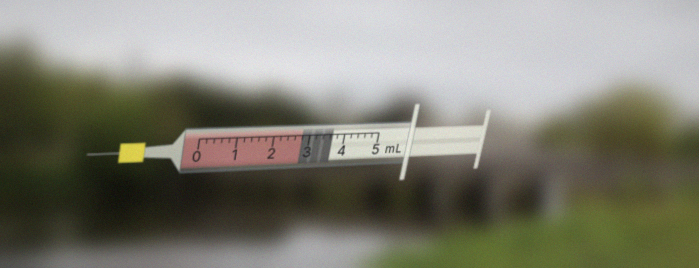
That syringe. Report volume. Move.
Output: 2.8 mL
